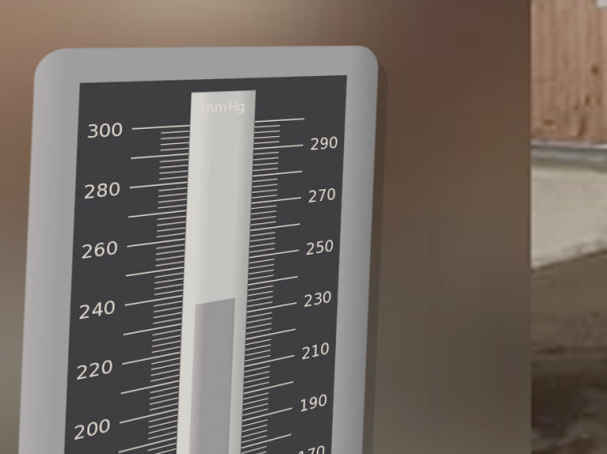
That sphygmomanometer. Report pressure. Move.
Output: 236 mmHg
